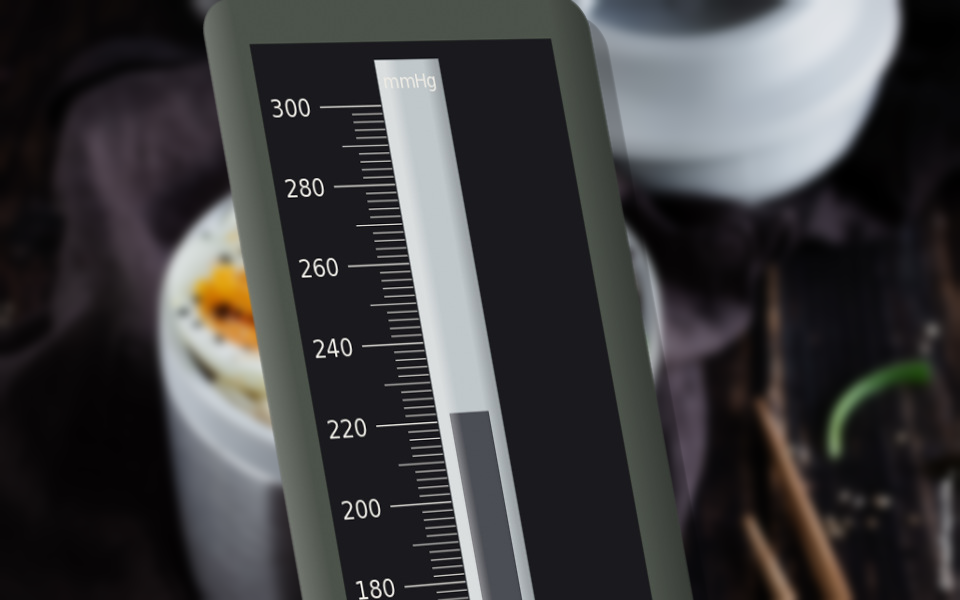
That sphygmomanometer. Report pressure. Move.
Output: 222 mmHg
